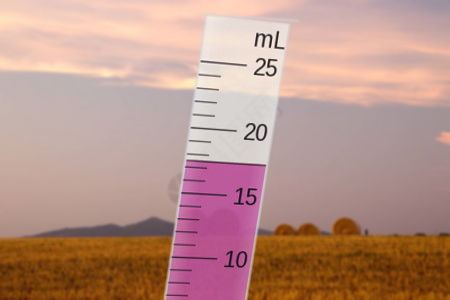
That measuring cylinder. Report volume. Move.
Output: 17.5 mL
